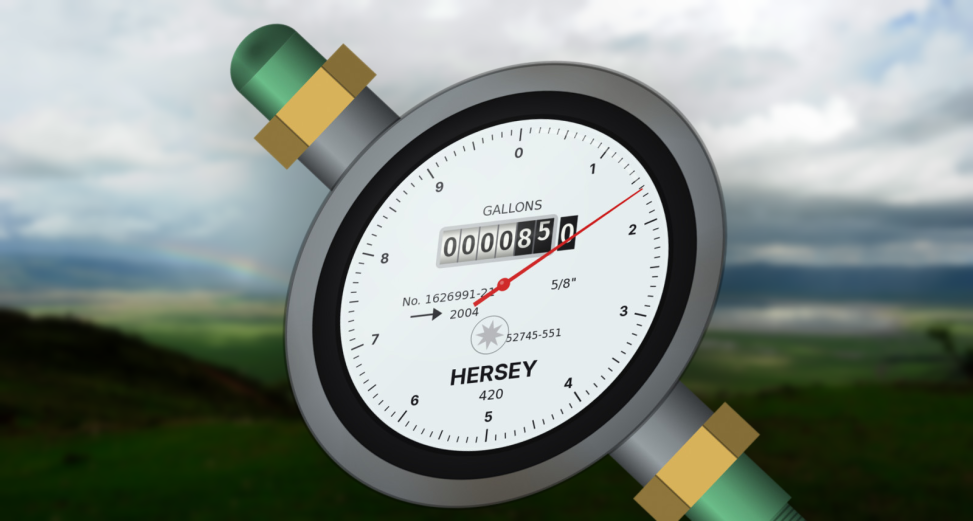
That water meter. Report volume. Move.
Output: 851.6 gal
